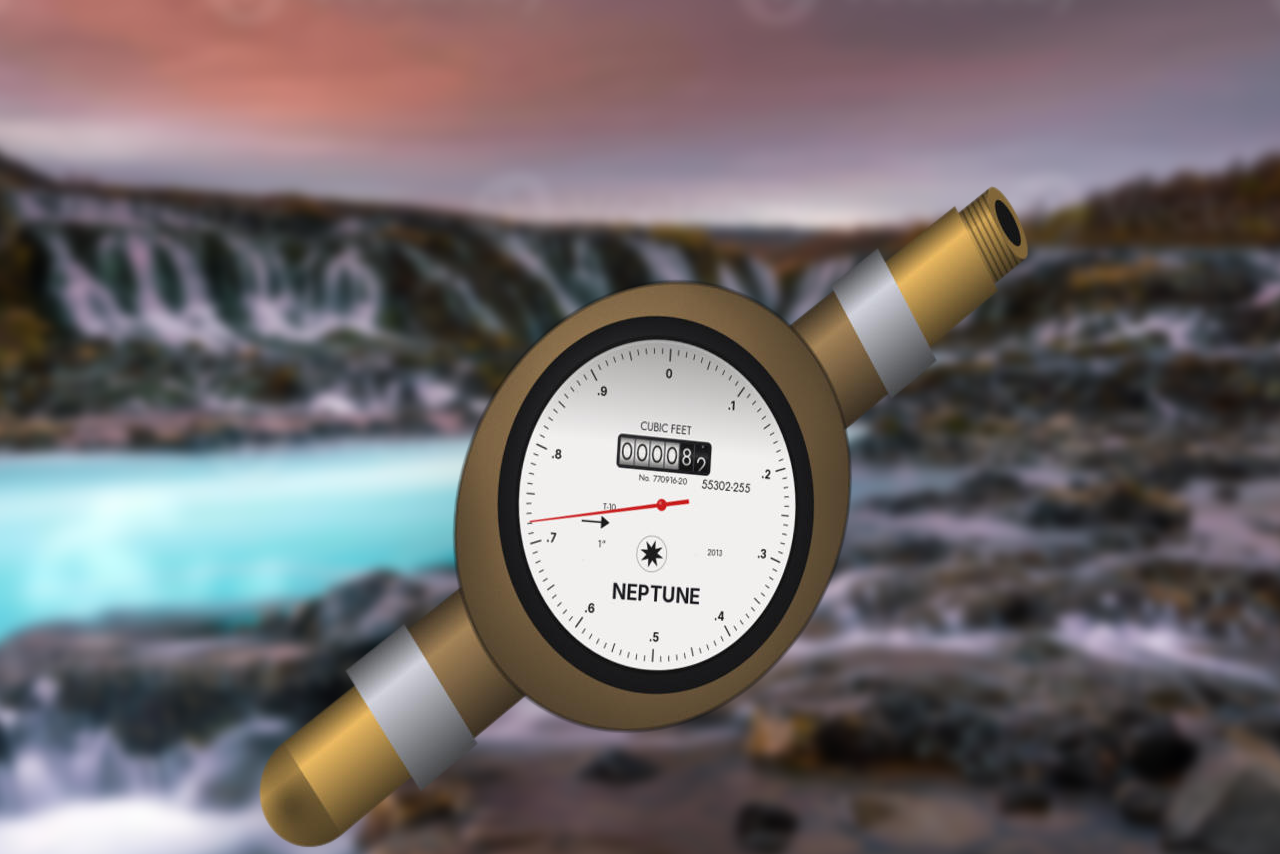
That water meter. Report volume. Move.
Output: 81.72 ft³
